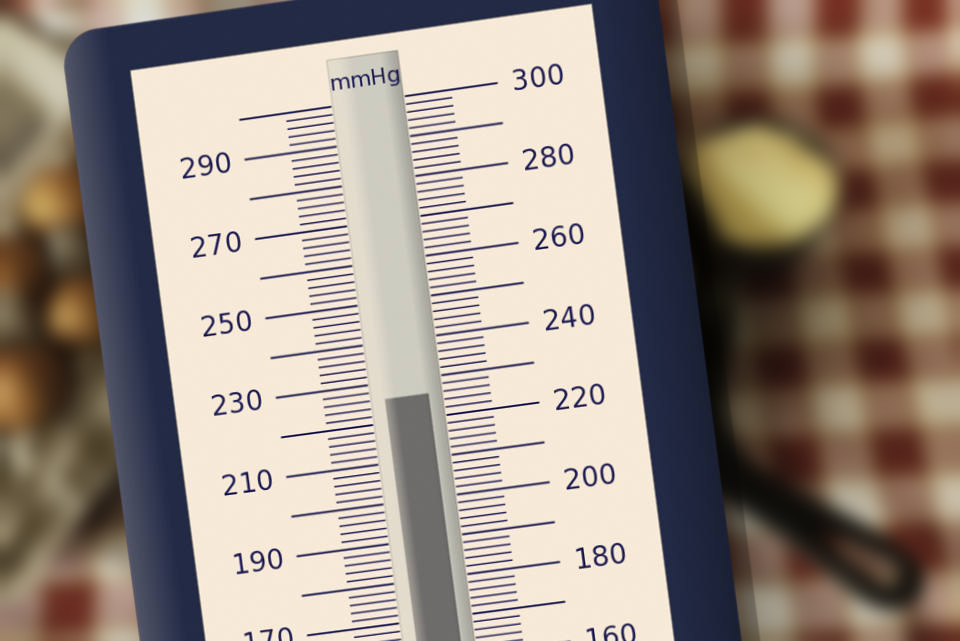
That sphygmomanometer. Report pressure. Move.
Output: 226 mmHg
